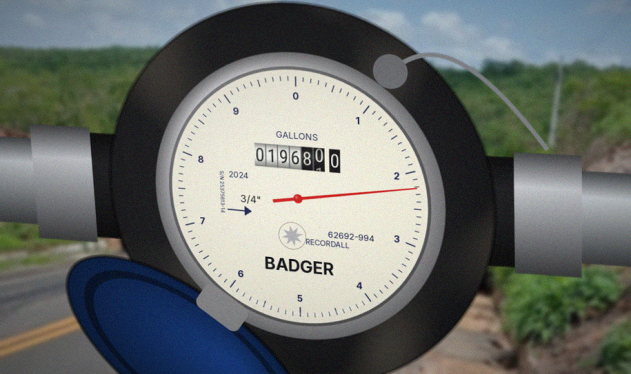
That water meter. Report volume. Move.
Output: 196802.2 gal
